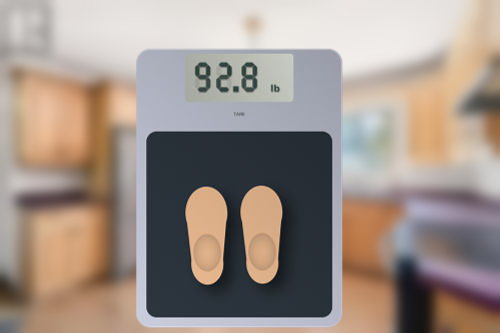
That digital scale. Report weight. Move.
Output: 92.8 lb
